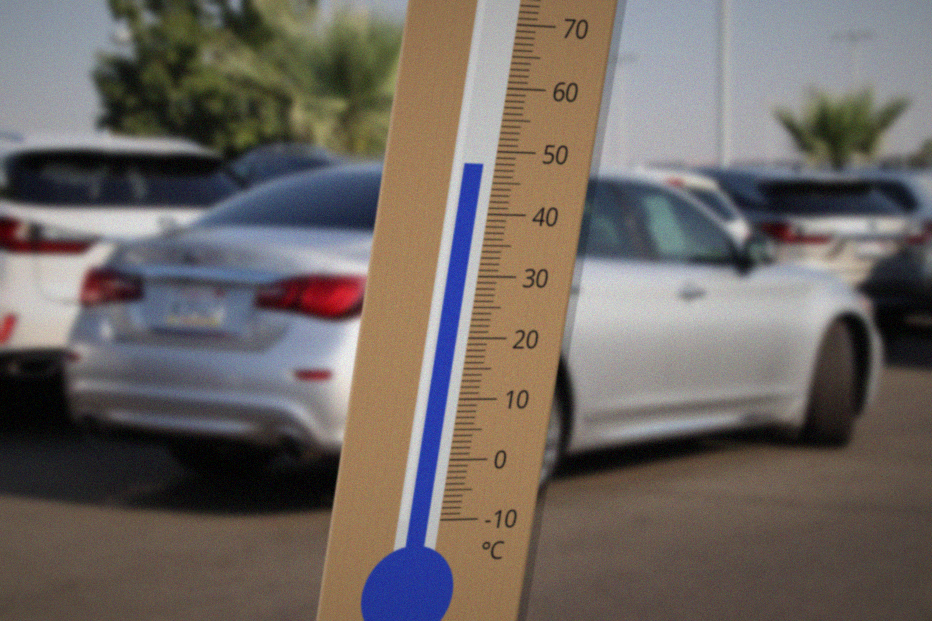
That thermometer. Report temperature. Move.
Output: 48 °C
